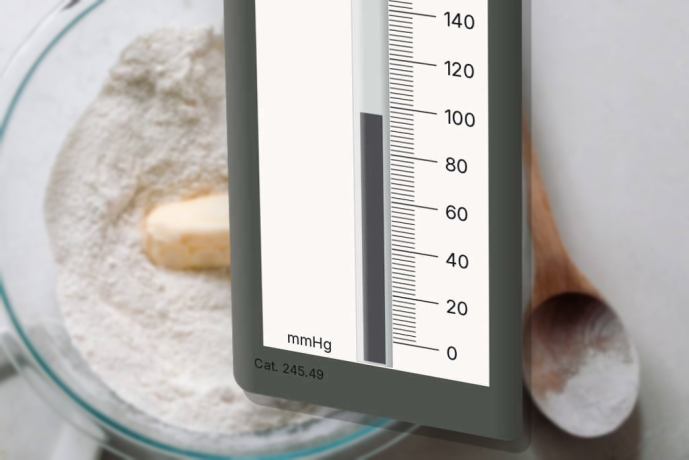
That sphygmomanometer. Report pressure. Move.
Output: 96 mmHg
